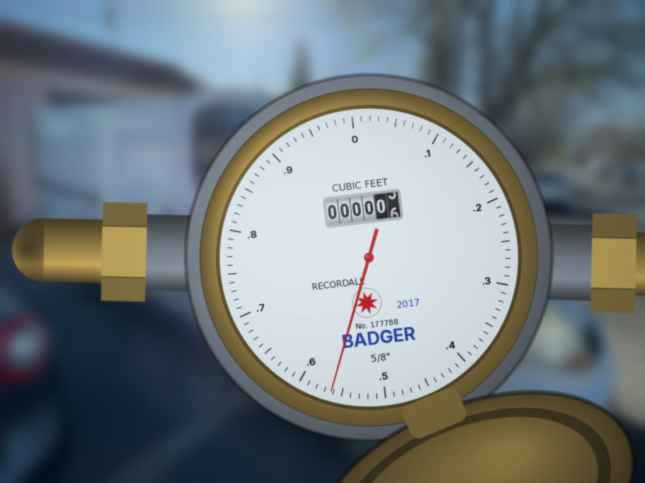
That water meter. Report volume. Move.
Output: 5.56 ft³
